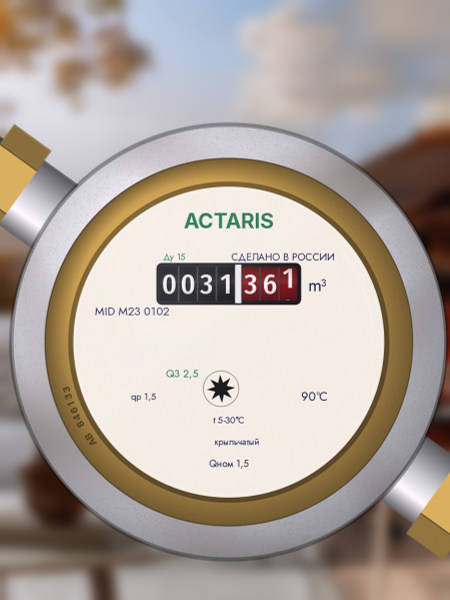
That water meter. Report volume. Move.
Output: 31.361 m³
